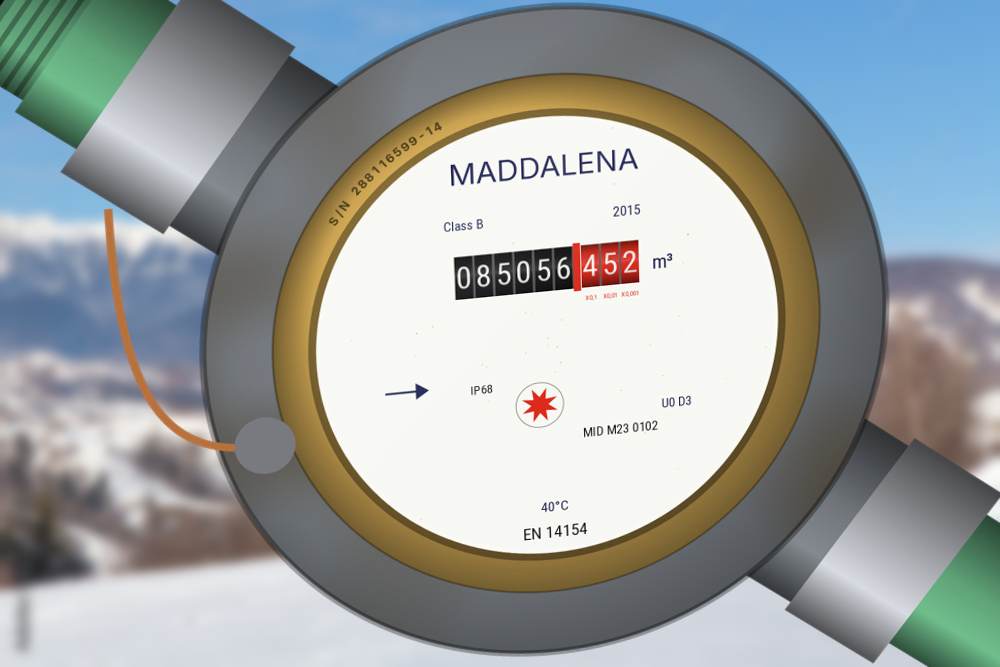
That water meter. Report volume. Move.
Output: 85056.452 m³
